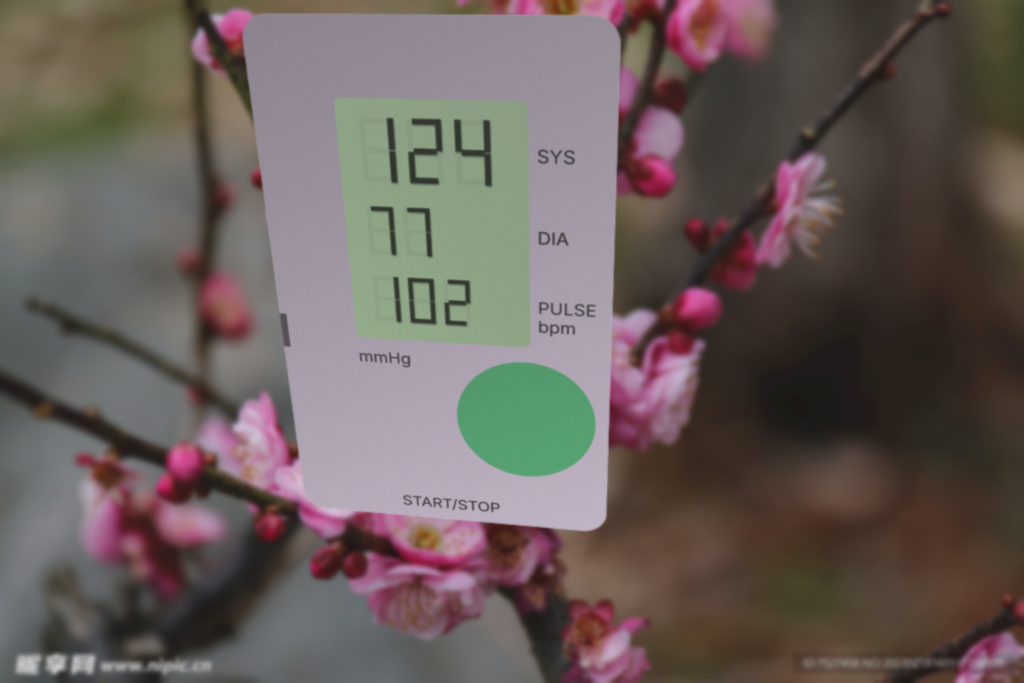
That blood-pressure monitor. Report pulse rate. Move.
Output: 102 bpm
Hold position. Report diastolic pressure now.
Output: 77 mmHg
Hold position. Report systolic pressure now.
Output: 124 mmHg
